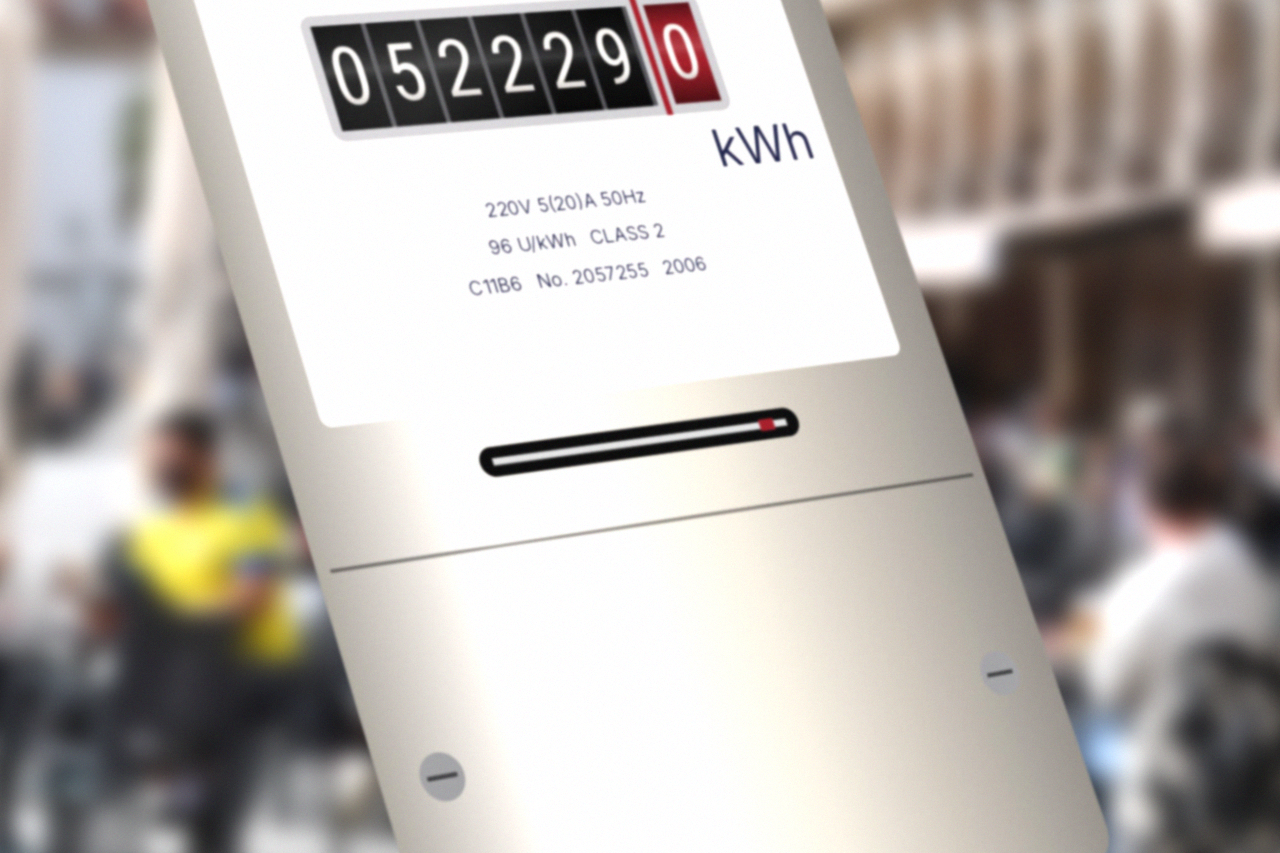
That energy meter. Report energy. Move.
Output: 52229.0 kWh
